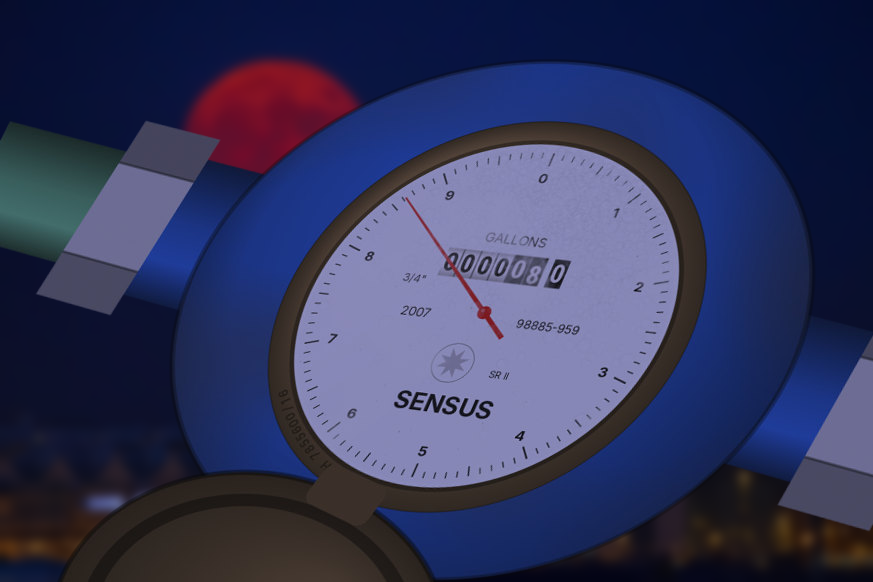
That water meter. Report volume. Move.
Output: 78.6 gal
